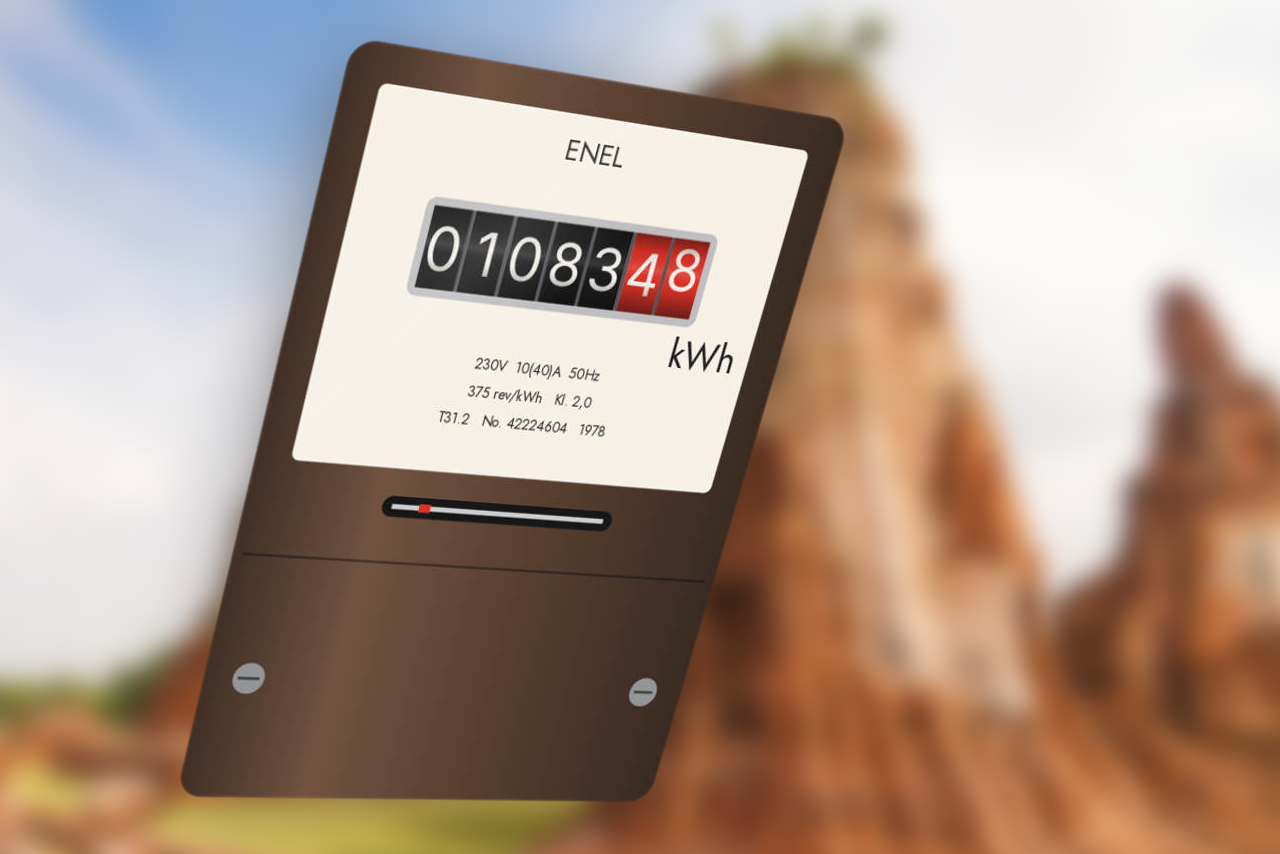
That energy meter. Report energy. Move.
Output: 1083.48 kWh
